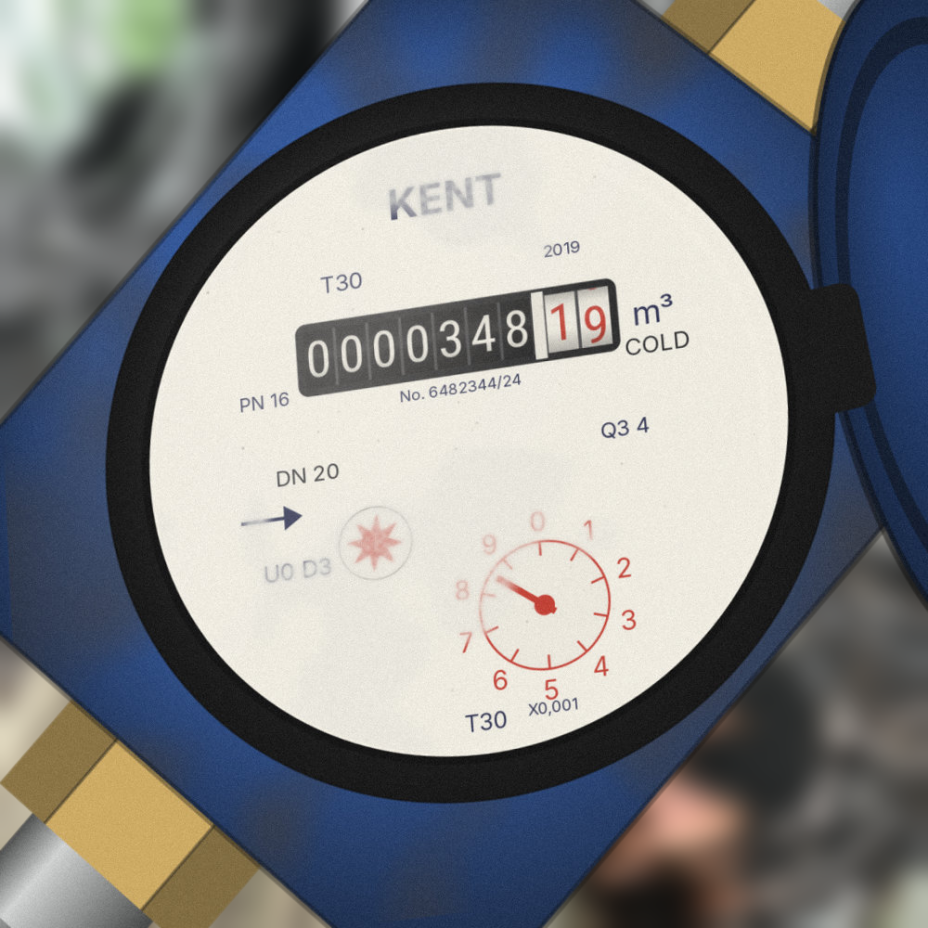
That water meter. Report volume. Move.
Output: 348.188 m³
